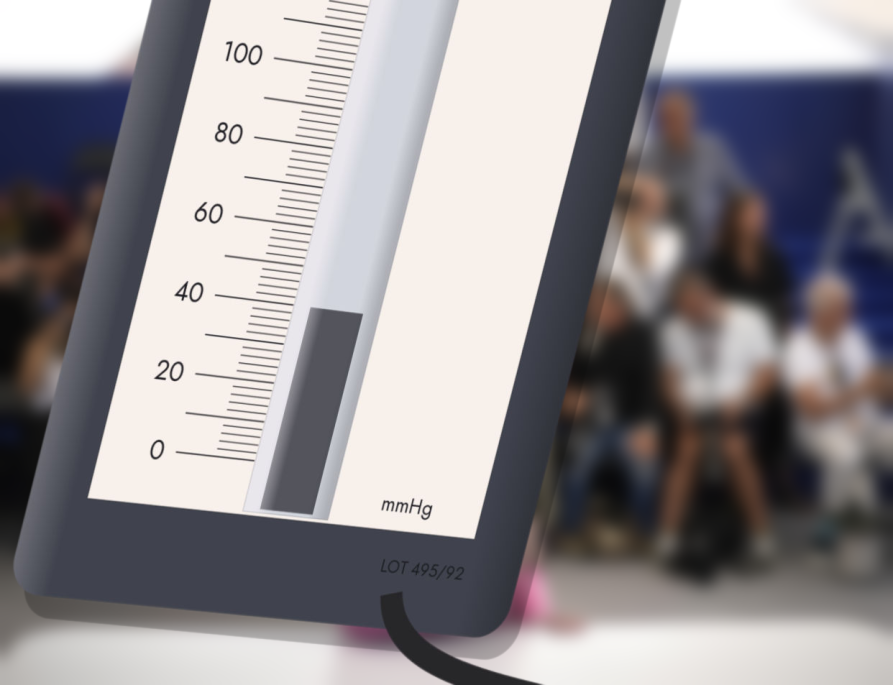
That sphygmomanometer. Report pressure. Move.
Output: 40 mmHg
